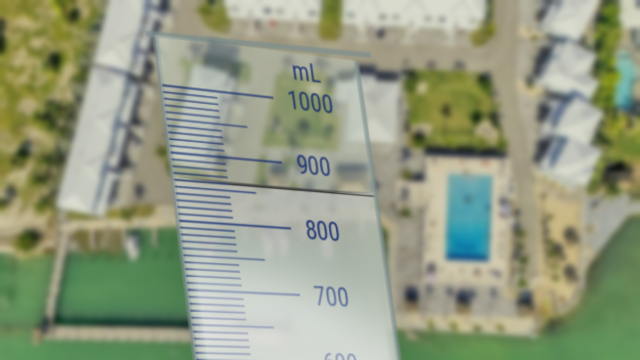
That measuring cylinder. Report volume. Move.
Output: 860 mL
